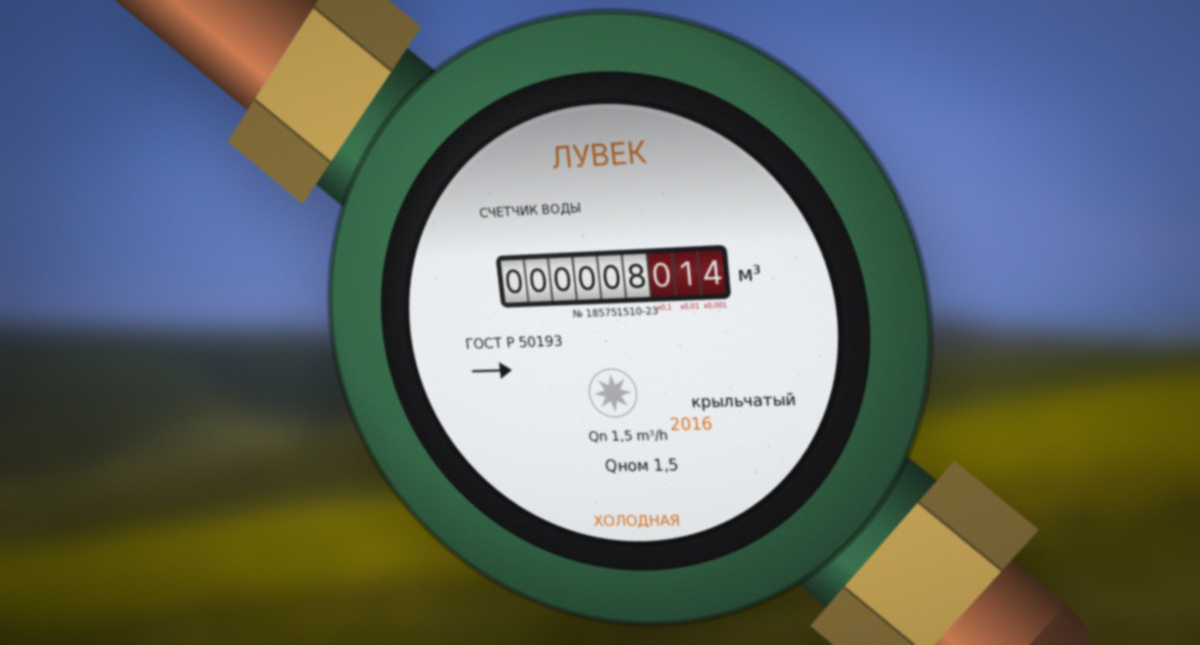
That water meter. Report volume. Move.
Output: 8.014 m³
